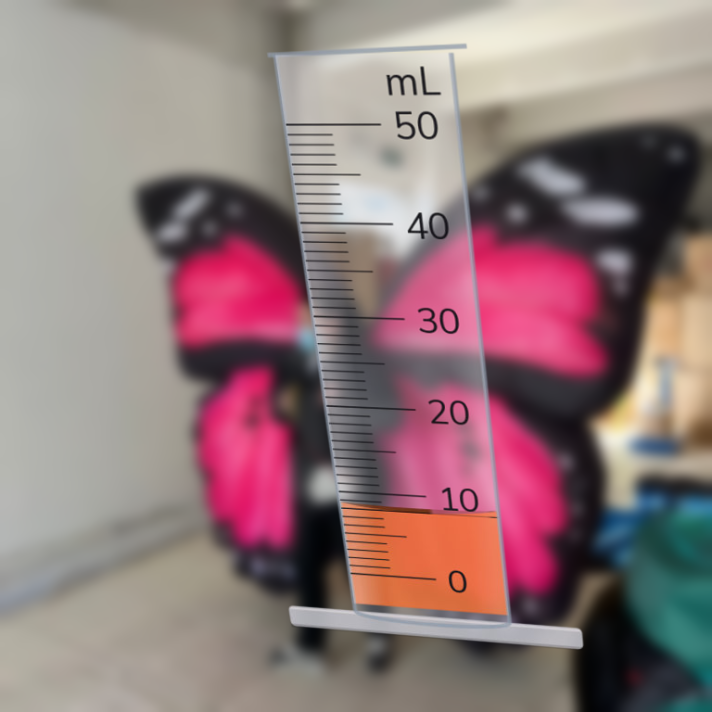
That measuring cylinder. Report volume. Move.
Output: 8 mL
